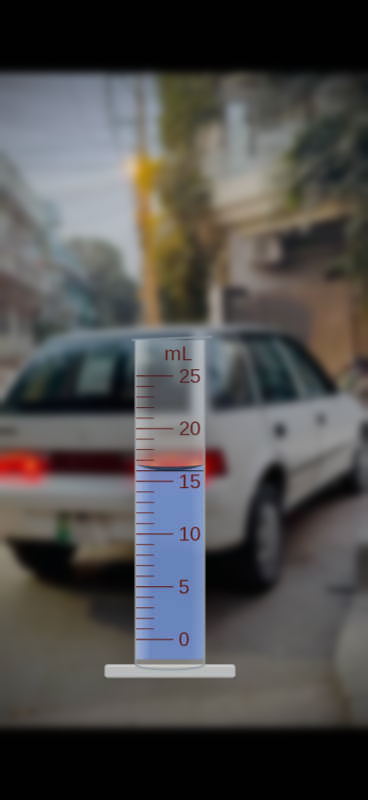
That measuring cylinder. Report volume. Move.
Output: 16 mL
